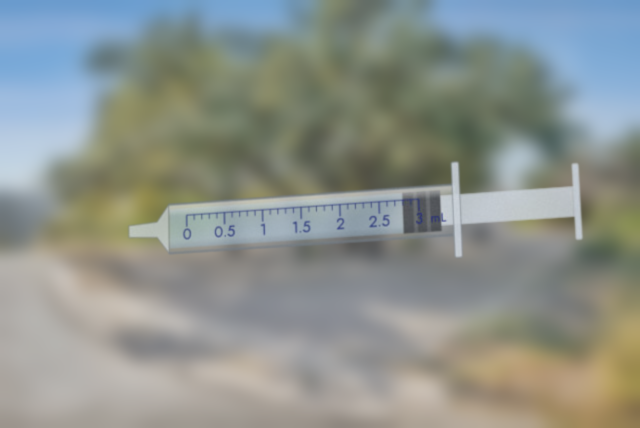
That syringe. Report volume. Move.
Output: 2.8 mL
